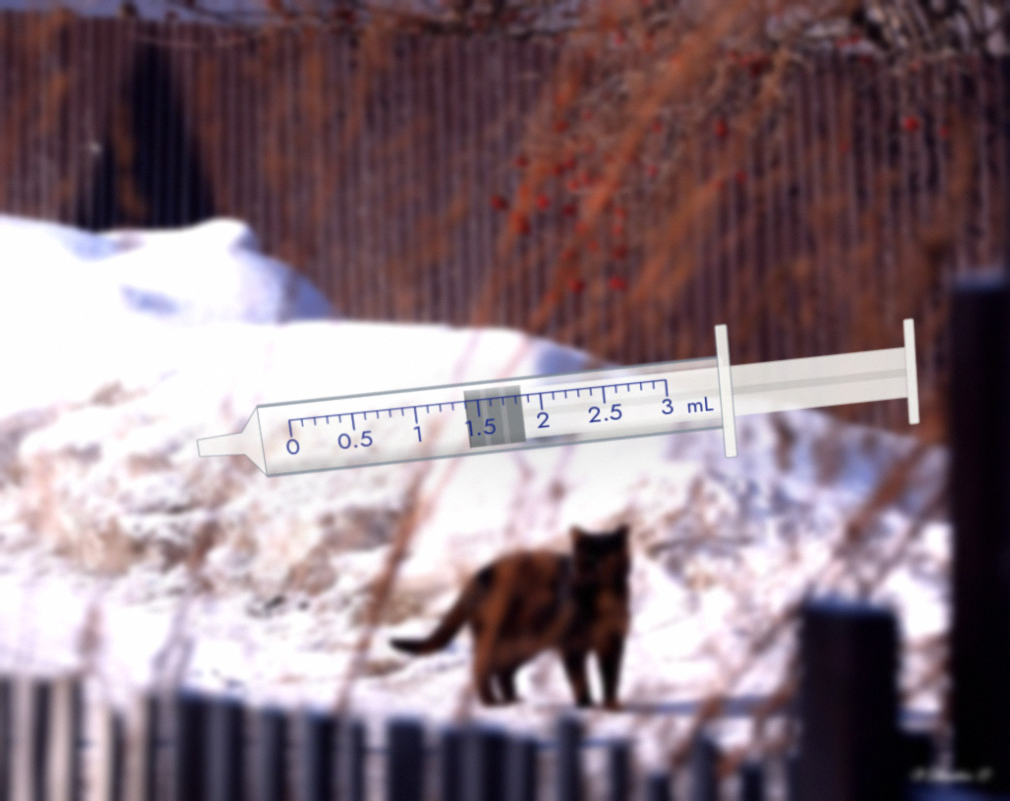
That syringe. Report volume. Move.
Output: 1.4 mL
